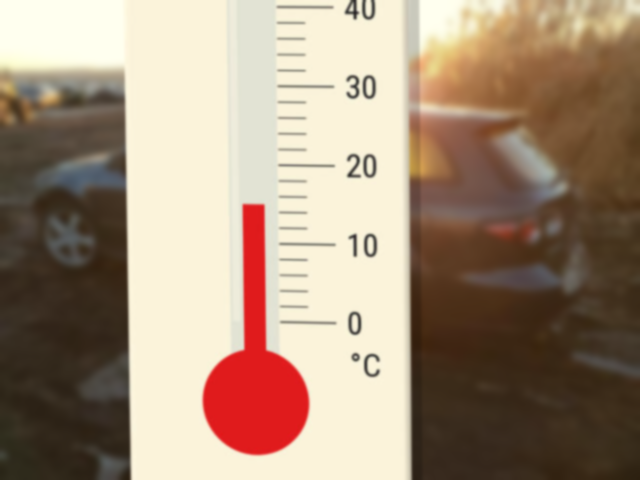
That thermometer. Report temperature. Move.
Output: 15 °C
